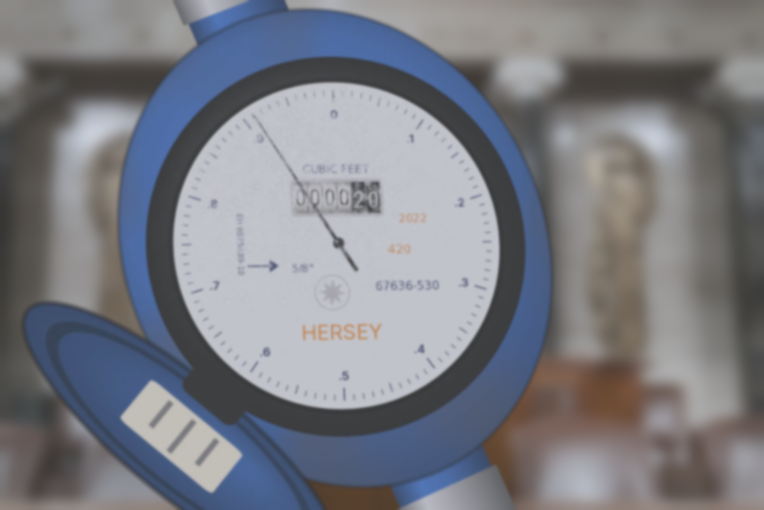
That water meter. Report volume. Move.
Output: 19.91 ft³
